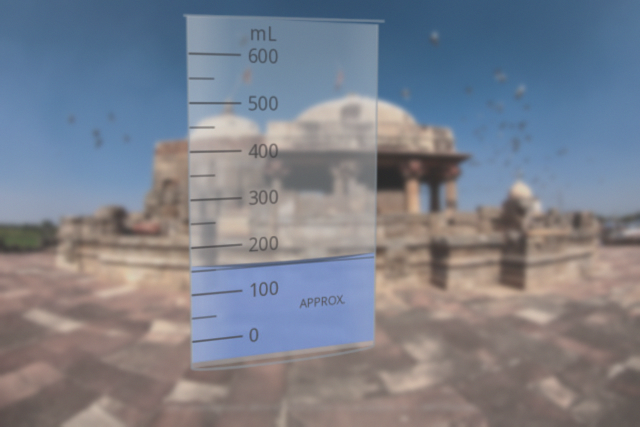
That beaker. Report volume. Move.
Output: 150 mL
